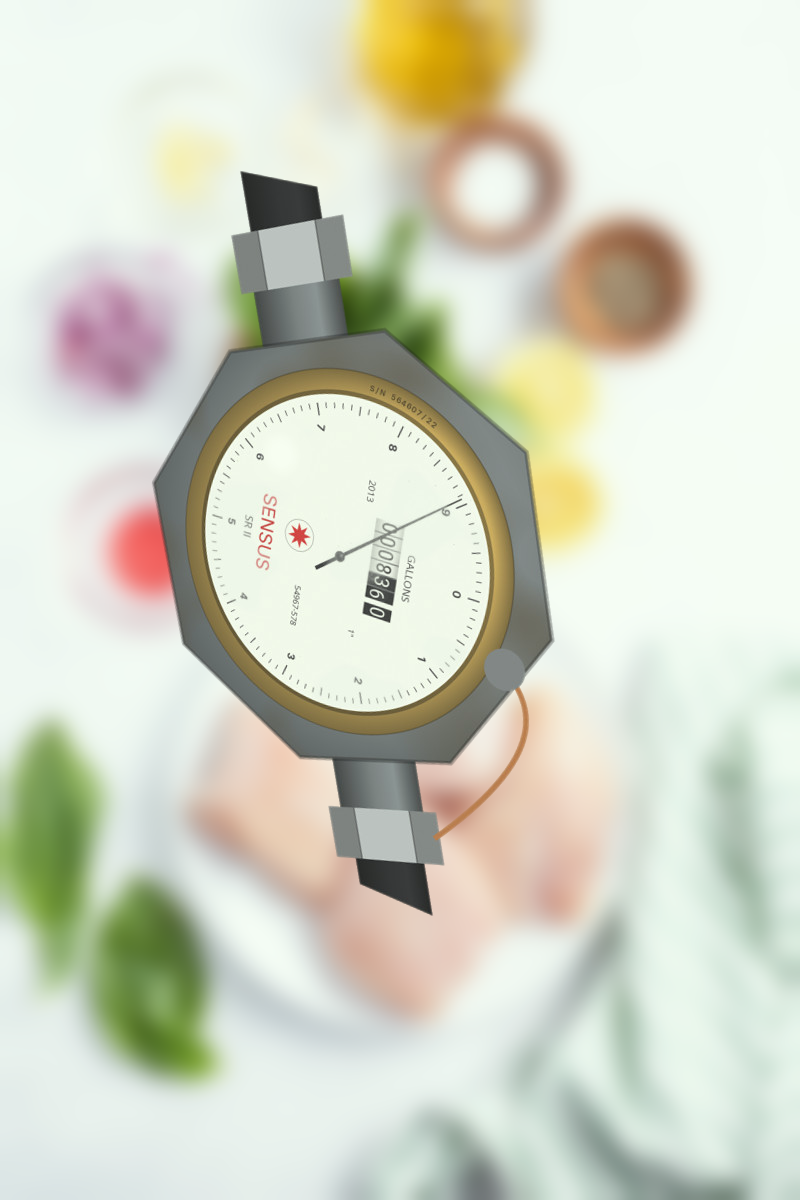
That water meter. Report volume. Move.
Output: 8358.9 gal
